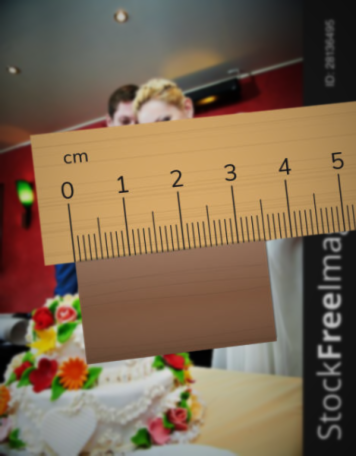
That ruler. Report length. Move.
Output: 3.5 cm
